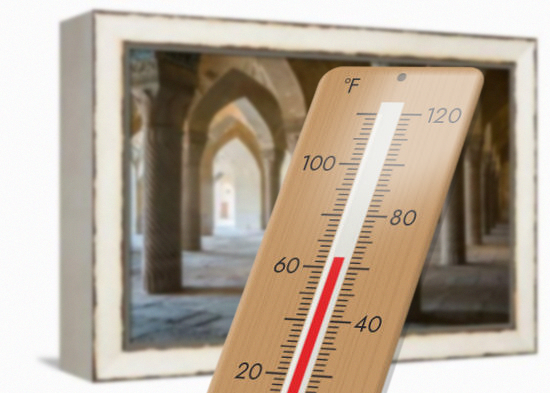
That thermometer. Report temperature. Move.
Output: 64 °F
